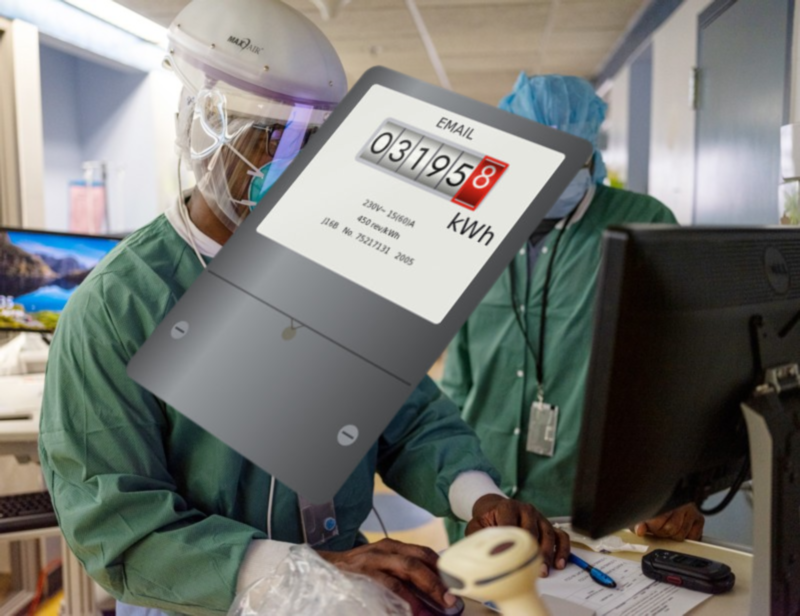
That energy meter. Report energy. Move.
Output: 3195.8 kWh
